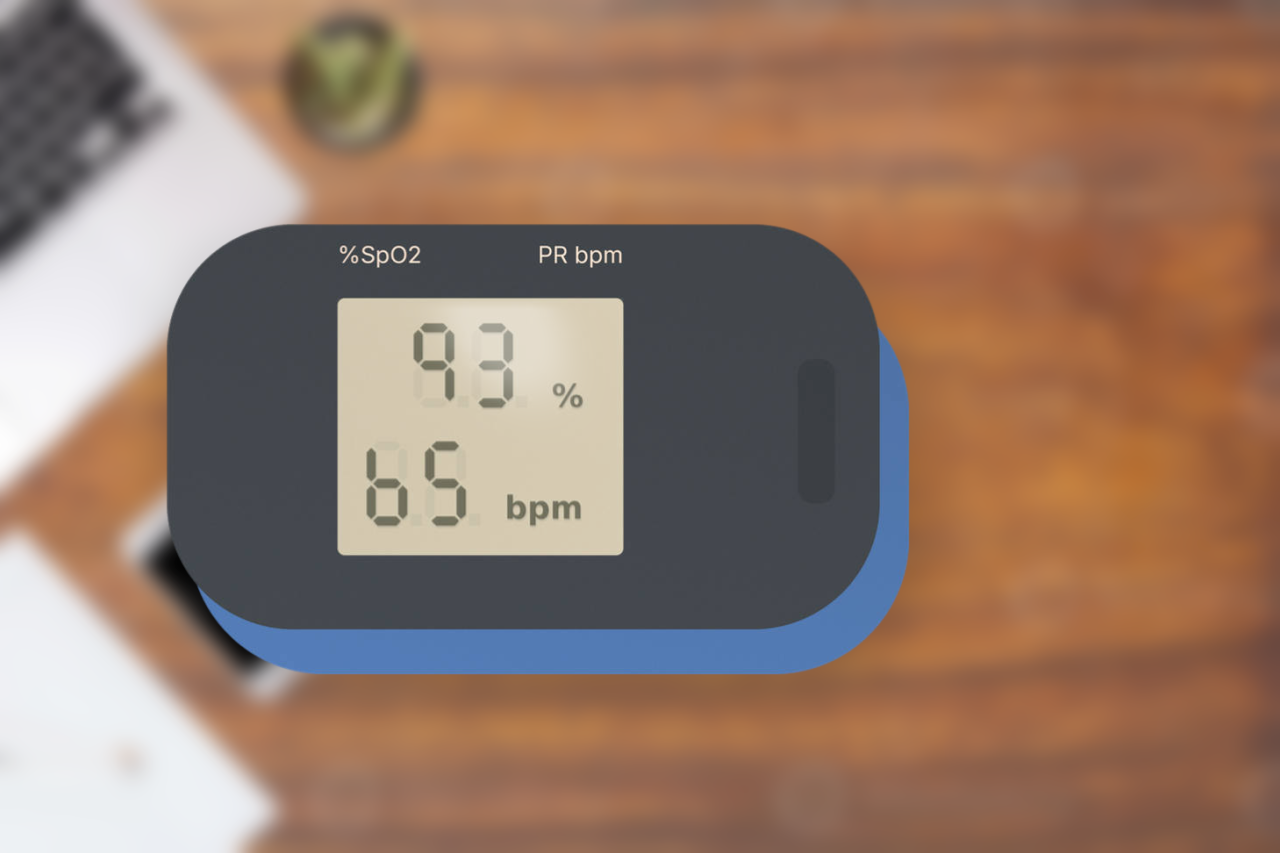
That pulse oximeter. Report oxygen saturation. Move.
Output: 93 %
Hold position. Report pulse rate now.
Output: 65 bpm
